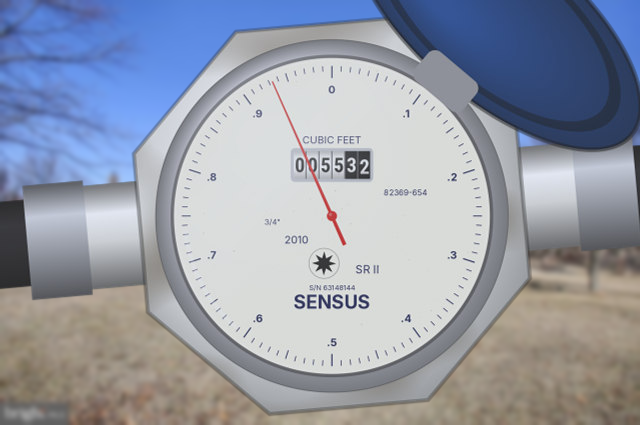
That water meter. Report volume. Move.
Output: 5531.93 ft³
